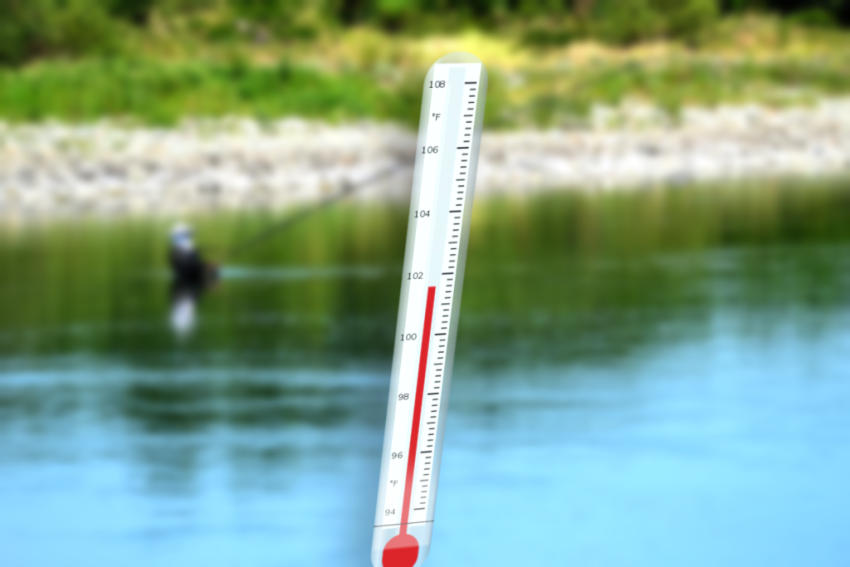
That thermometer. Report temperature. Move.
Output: 101.6 °F
